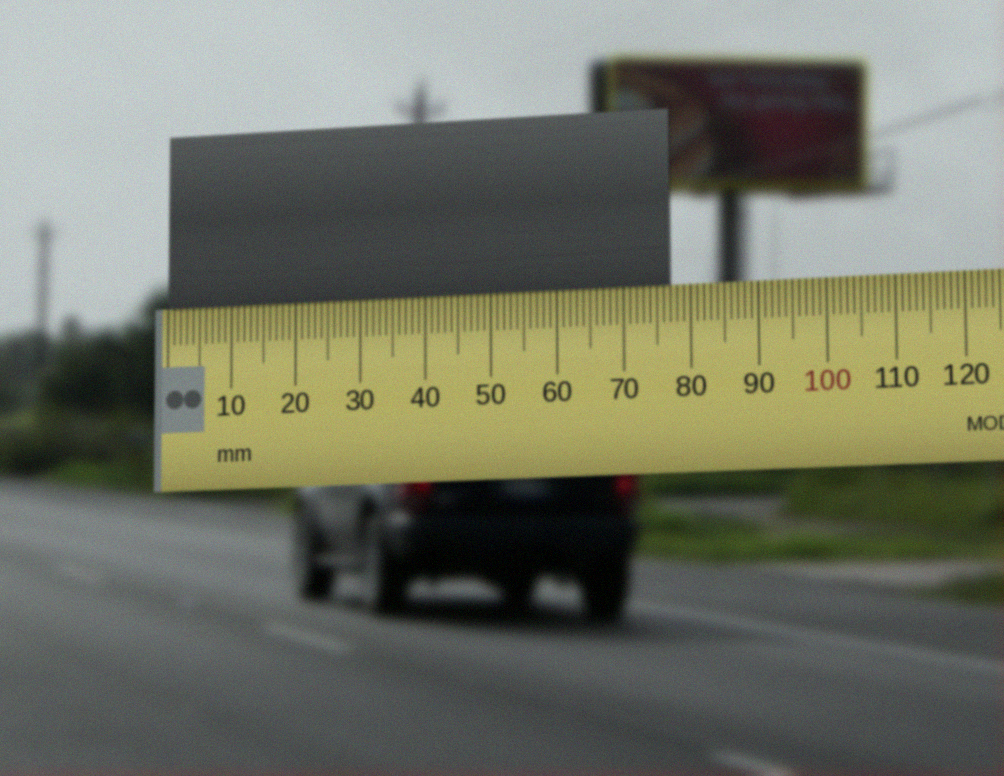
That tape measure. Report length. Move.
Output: 77 mm
